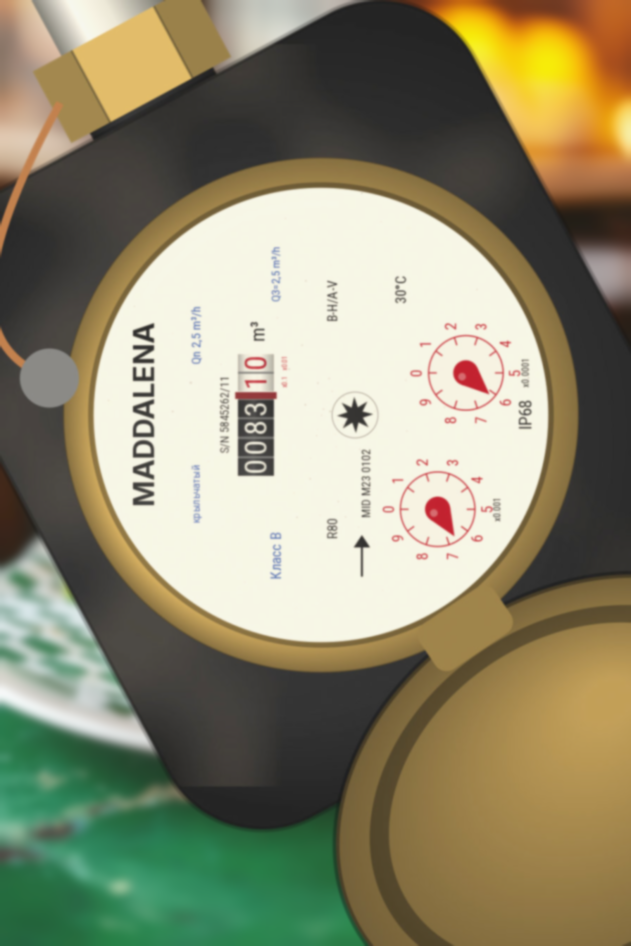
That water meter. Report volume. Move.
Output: 83.1066 m³
